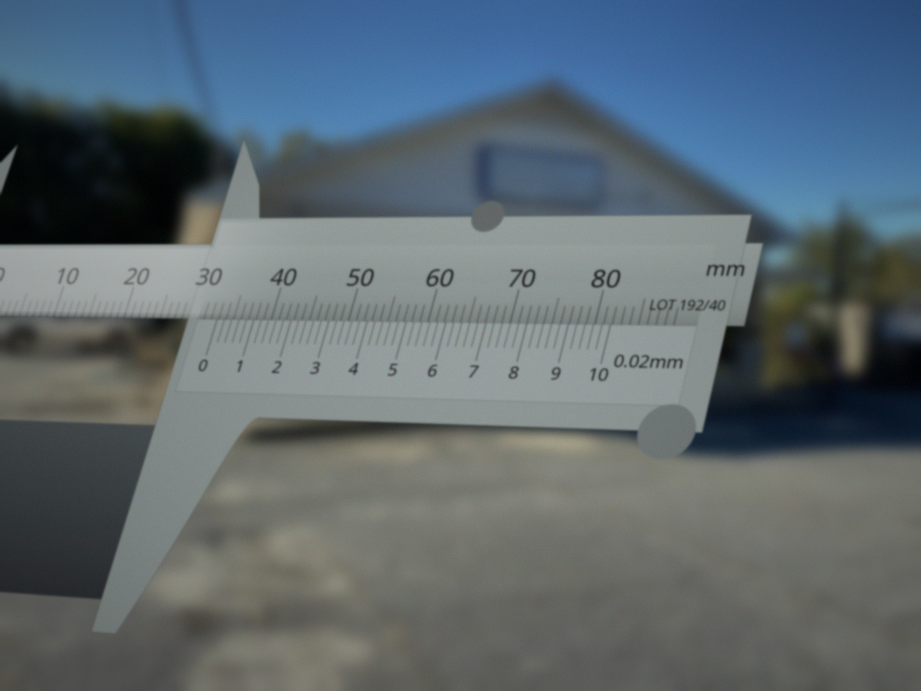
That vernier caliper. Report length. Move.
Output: 32.8 mm
